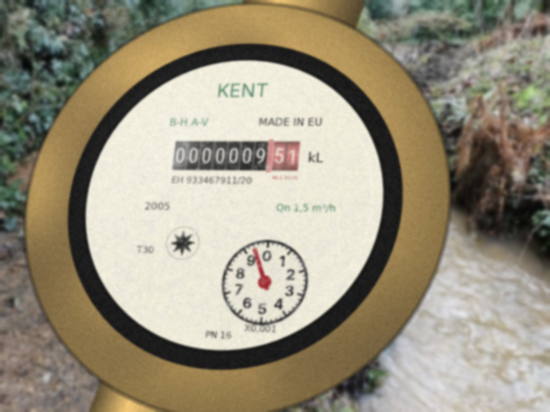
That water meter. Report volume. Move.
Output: 9.509 kL
